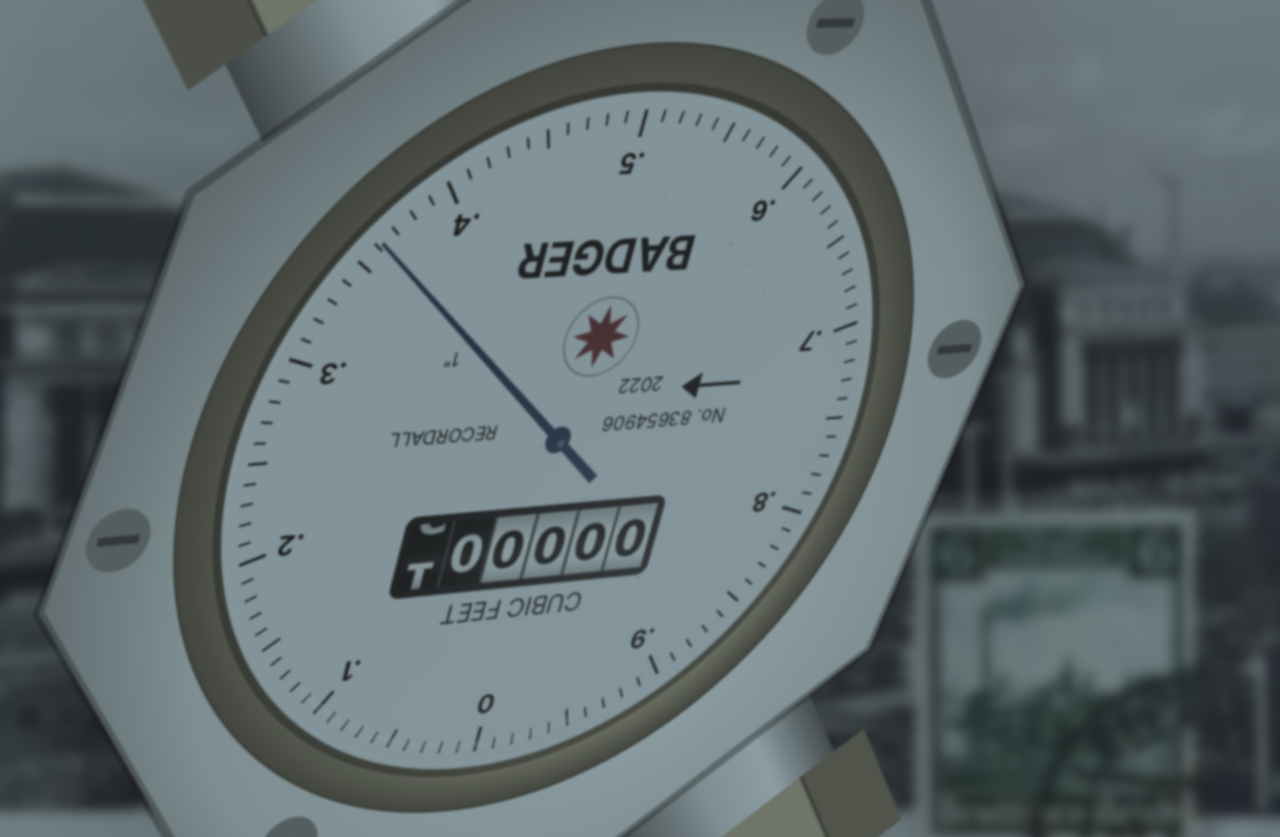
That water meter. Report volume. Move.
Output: 1.36 ft³
